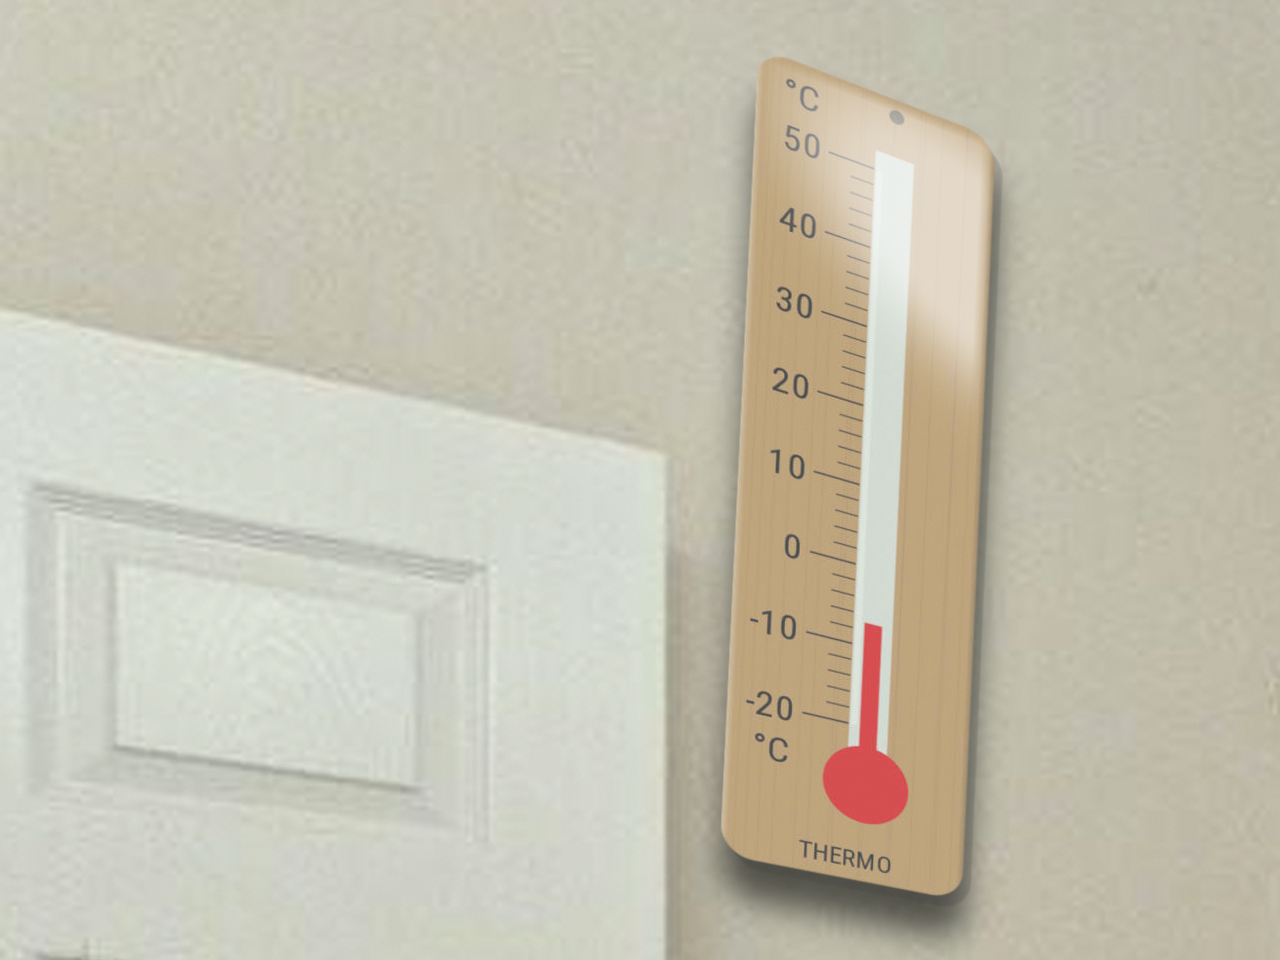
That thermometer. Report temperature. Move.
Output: -7 °C
